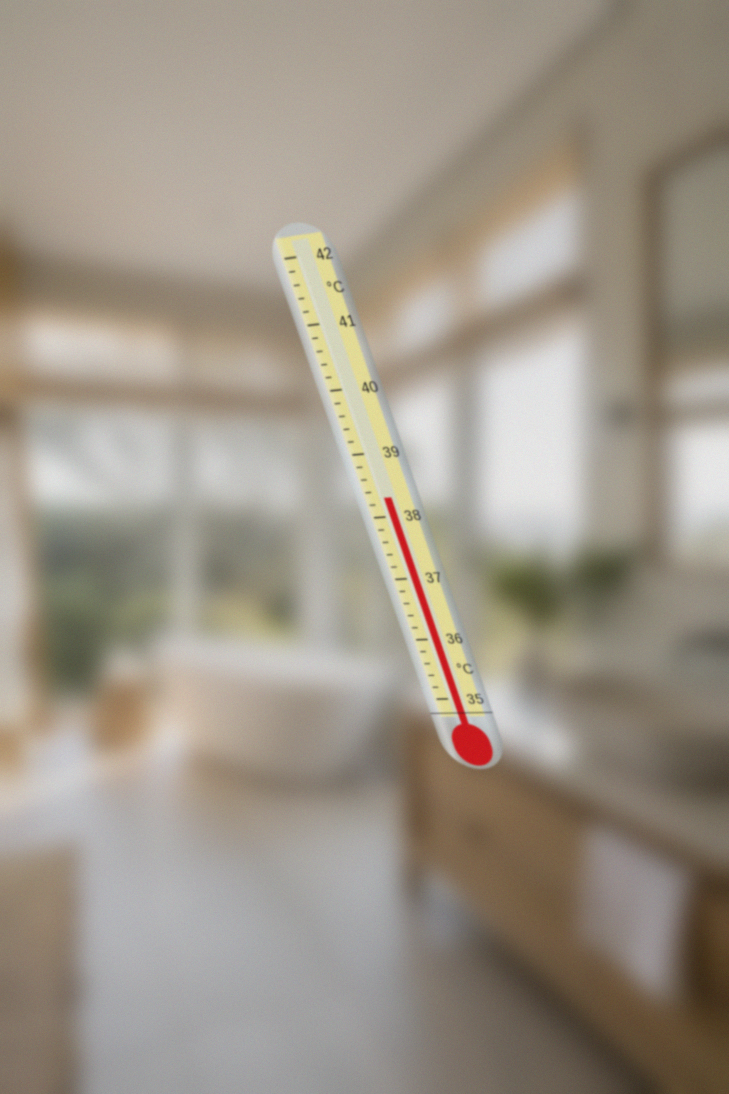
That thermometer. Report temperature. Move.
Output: 38.3 °C
